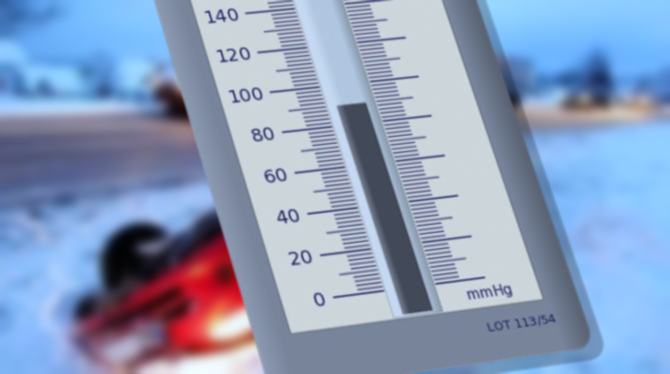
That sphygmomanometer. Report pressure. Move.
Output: 90 mmHg
